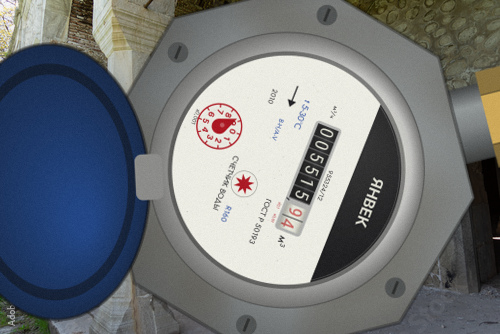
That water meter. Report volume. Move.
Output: 5515.938 m³
